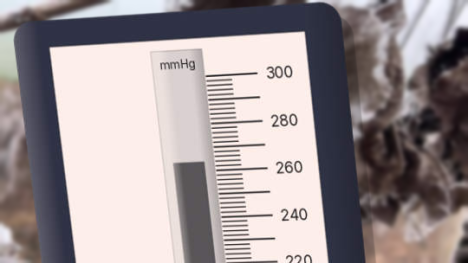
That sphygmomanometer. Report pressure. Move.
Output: 264 mmHg
